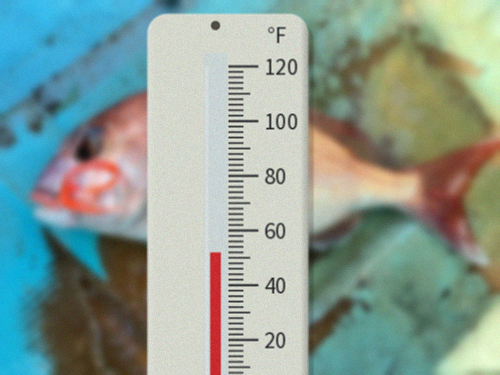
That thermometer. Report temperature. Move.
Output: 52 °F
